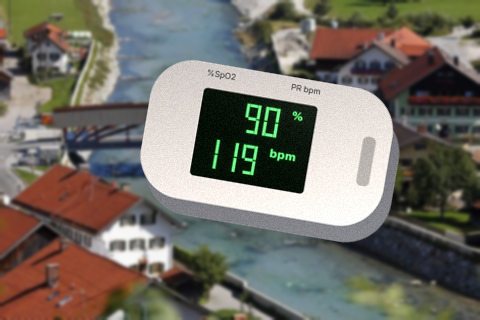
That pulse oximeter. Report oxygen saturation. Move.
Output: 90 %
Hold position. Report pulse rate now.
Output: 119 bpm
